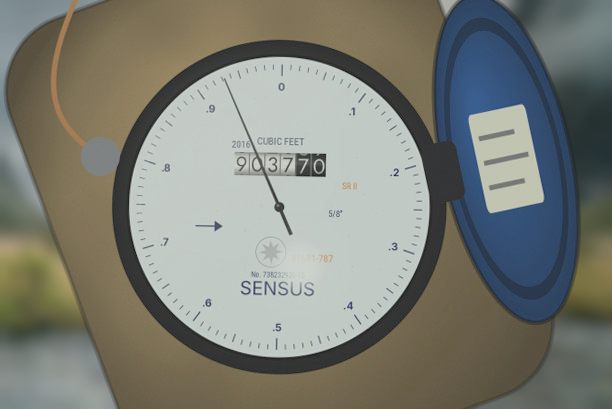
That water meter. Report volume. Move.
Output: 903769.93 ft³
